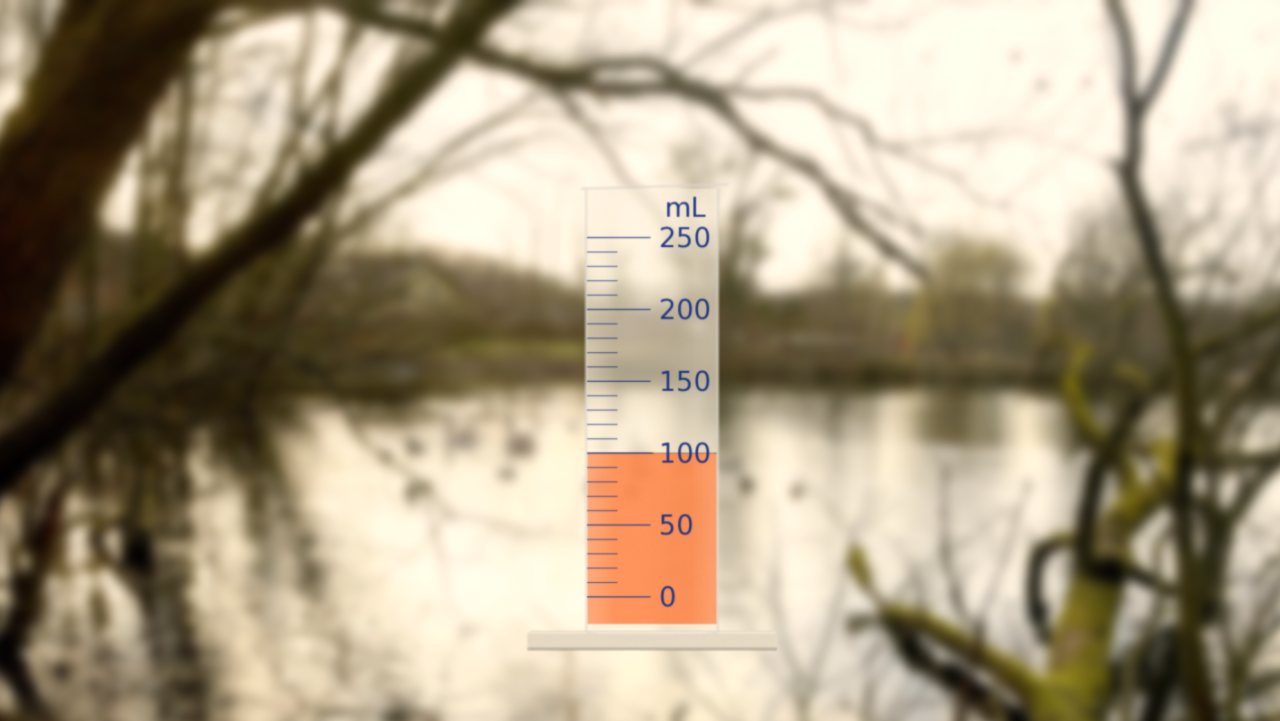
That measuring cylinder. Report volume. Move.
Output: 100 mL
